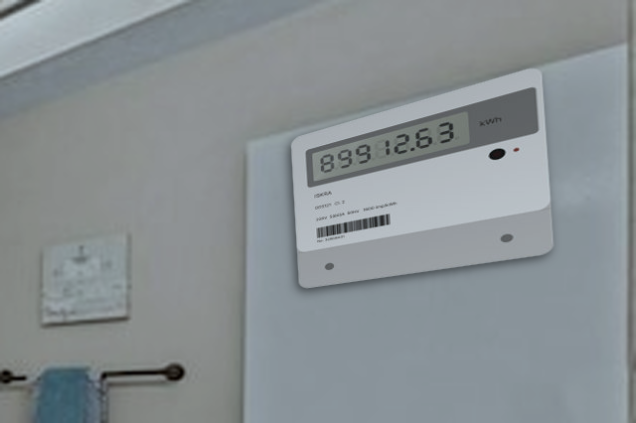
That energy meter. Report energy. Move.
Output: 89912.63 kWh
